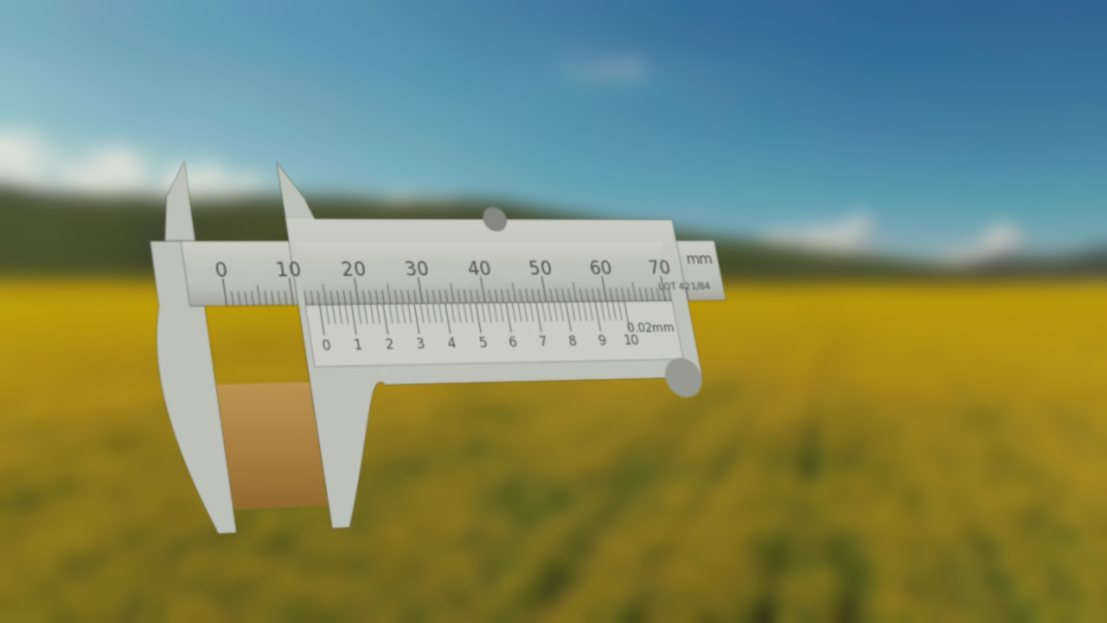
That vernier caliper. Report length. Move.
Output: 14.0 mm
